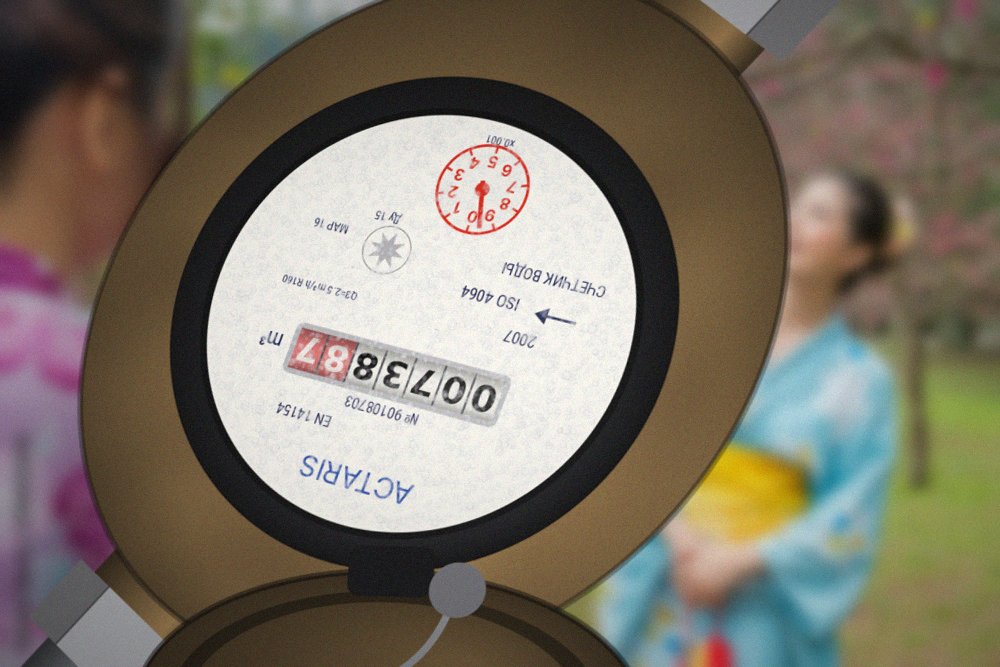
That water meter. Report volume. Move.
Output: 738.869 m³
